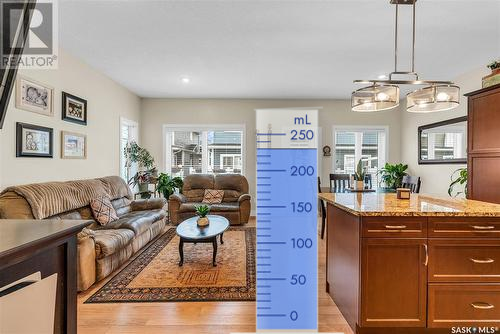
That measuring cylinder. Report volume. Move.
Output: 230 mL
